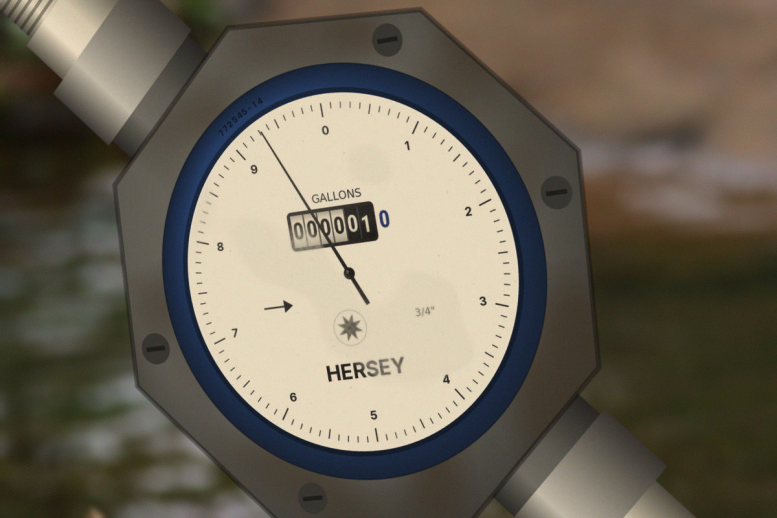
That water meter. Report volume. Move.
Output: 9.3 gal
